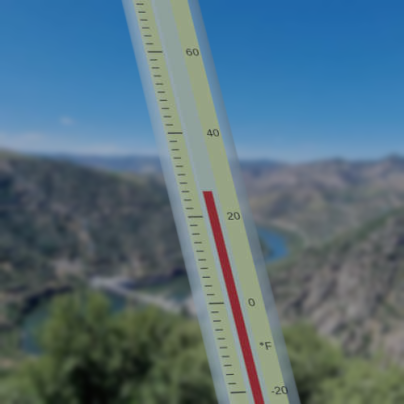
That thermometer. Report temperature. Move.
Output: 26 °F
